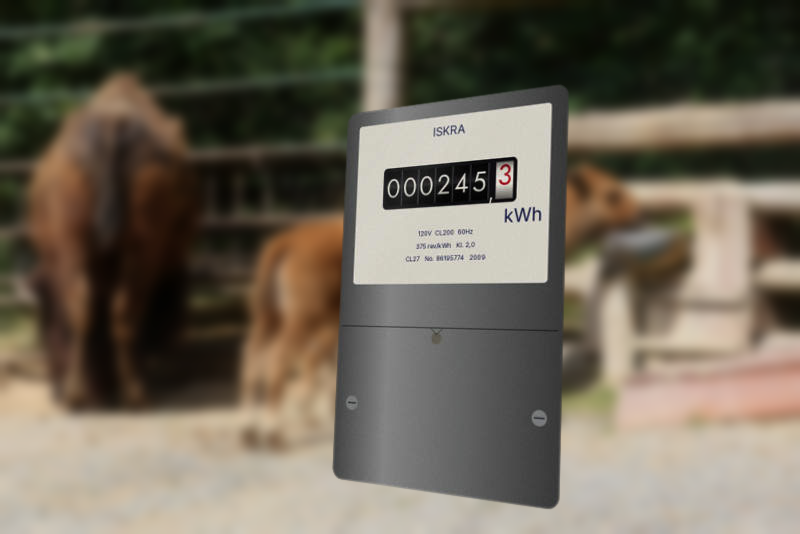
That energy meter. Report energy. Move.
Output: 245.3 kWh
